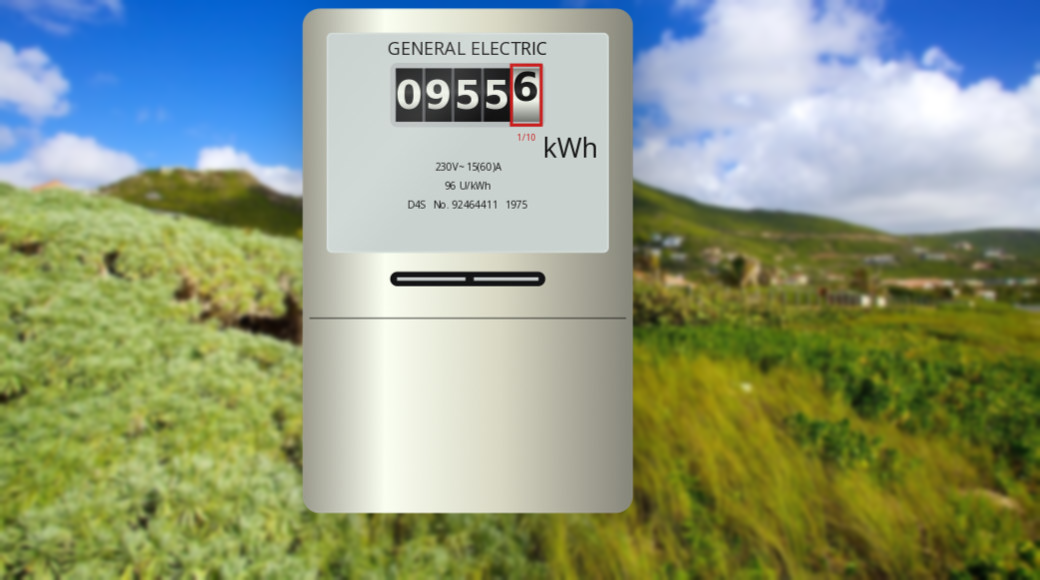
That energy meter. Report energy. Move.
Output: 955.6 kWh
